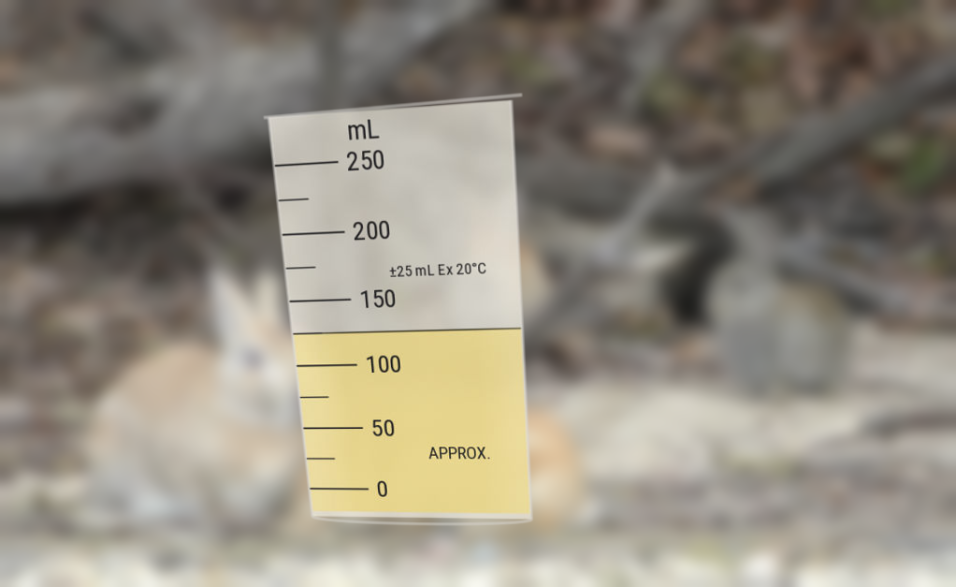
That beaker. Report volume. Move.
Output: 125 mL
